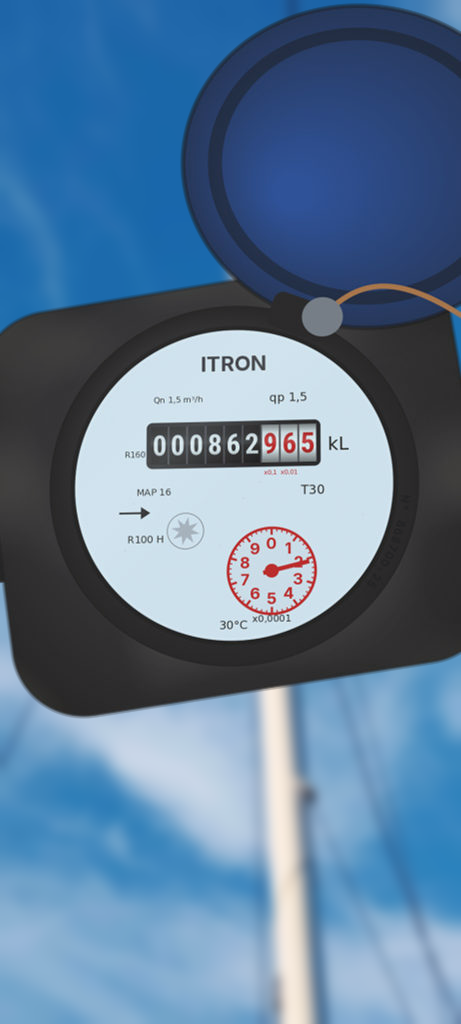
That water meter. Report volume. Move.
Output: 862.9652 kL
